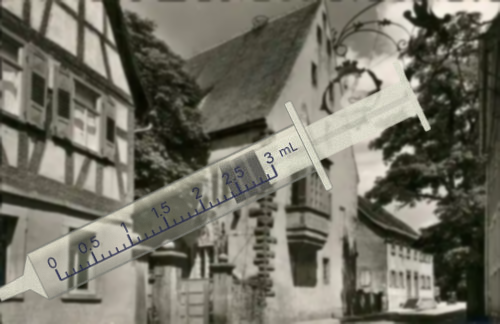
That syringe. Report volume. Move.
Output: 2.4 mL
